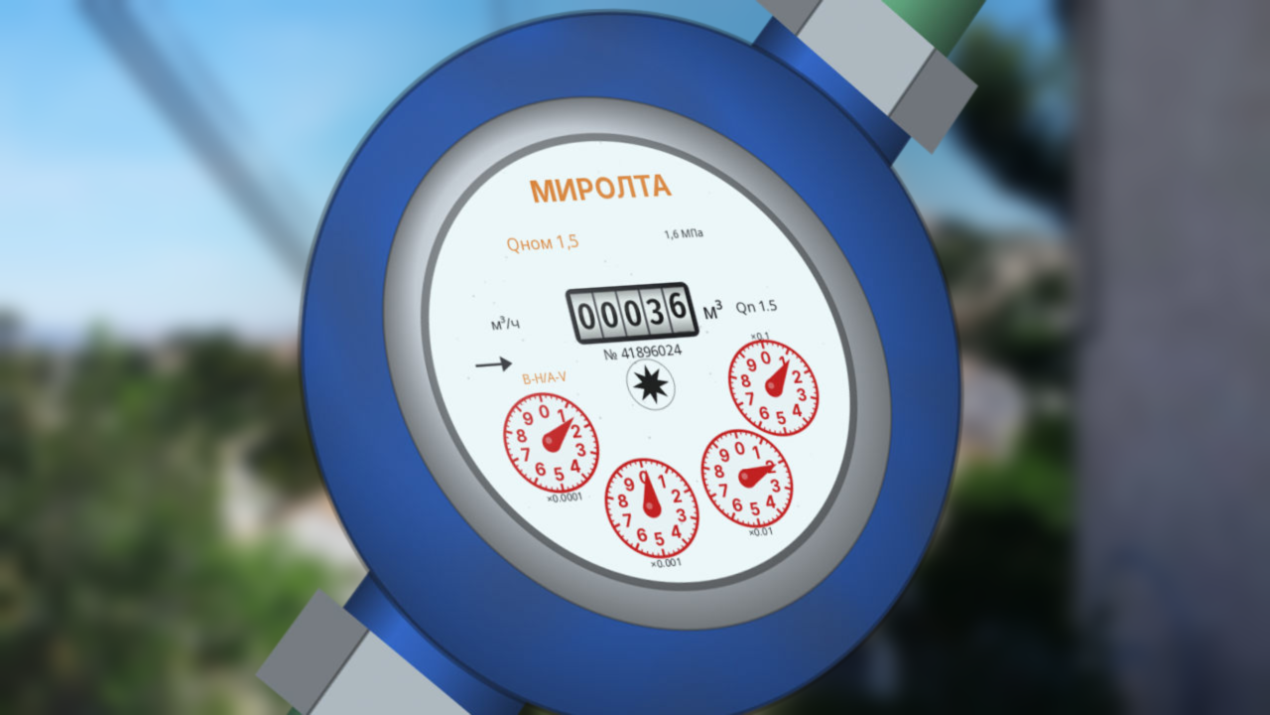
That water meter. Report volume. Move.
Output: 36.1201 m³
